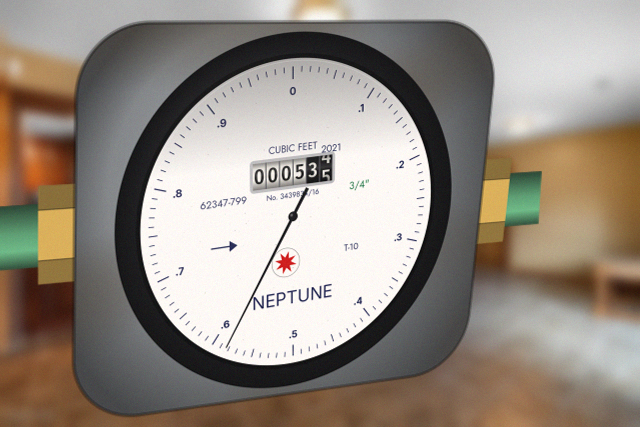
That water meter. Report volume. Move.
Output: 534.58 ft³
